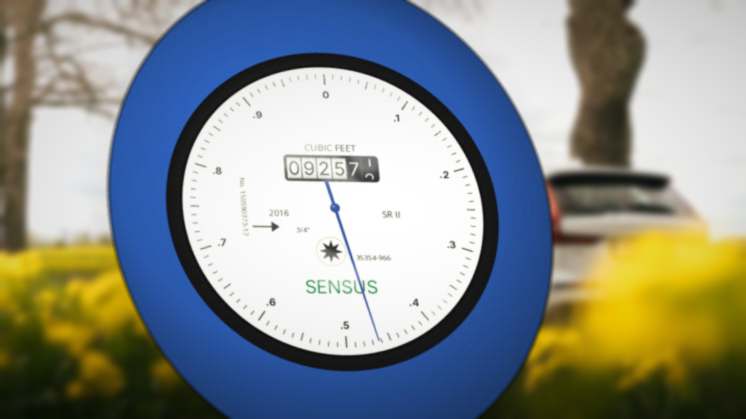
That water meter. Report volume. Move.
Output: 92571.46 ft³
